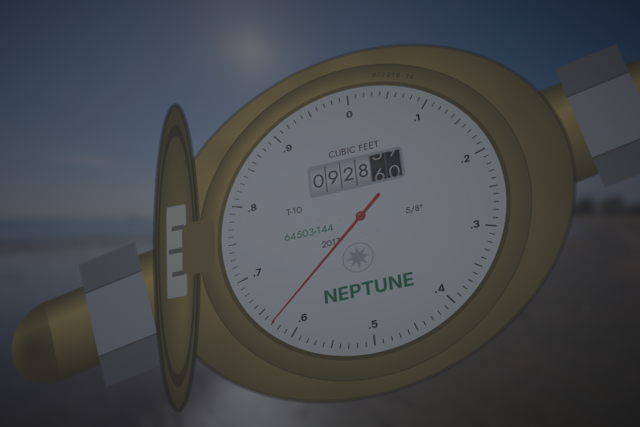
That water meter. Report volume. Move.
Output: 92859.63 ft³
